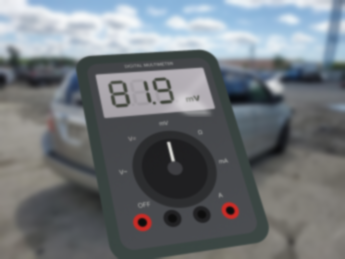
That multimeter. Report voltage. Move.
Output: 81.9 mV
